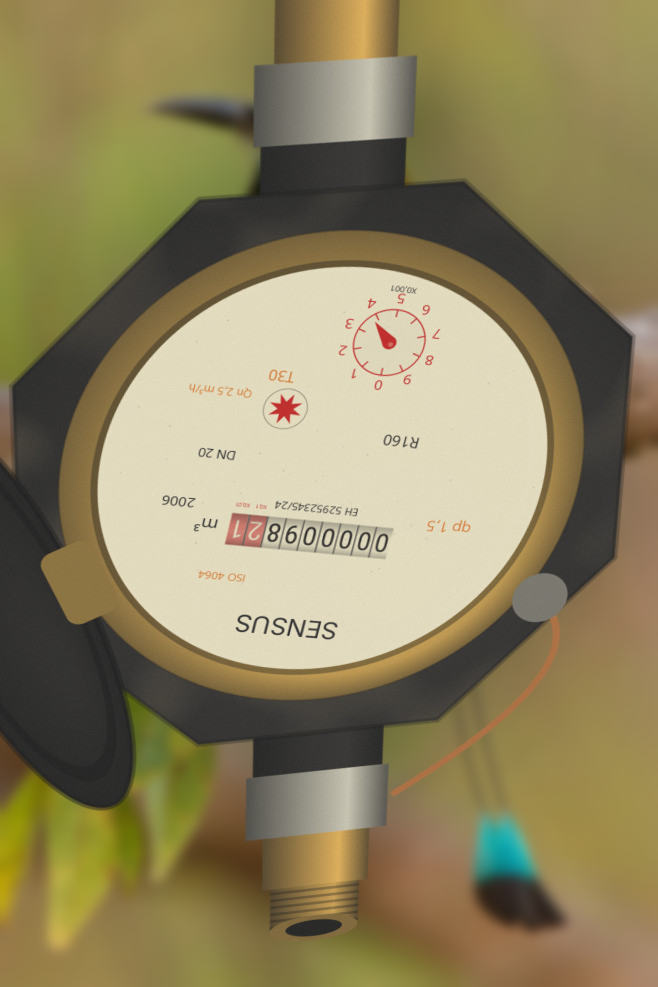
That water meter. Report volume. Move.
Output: 98.213 m³
